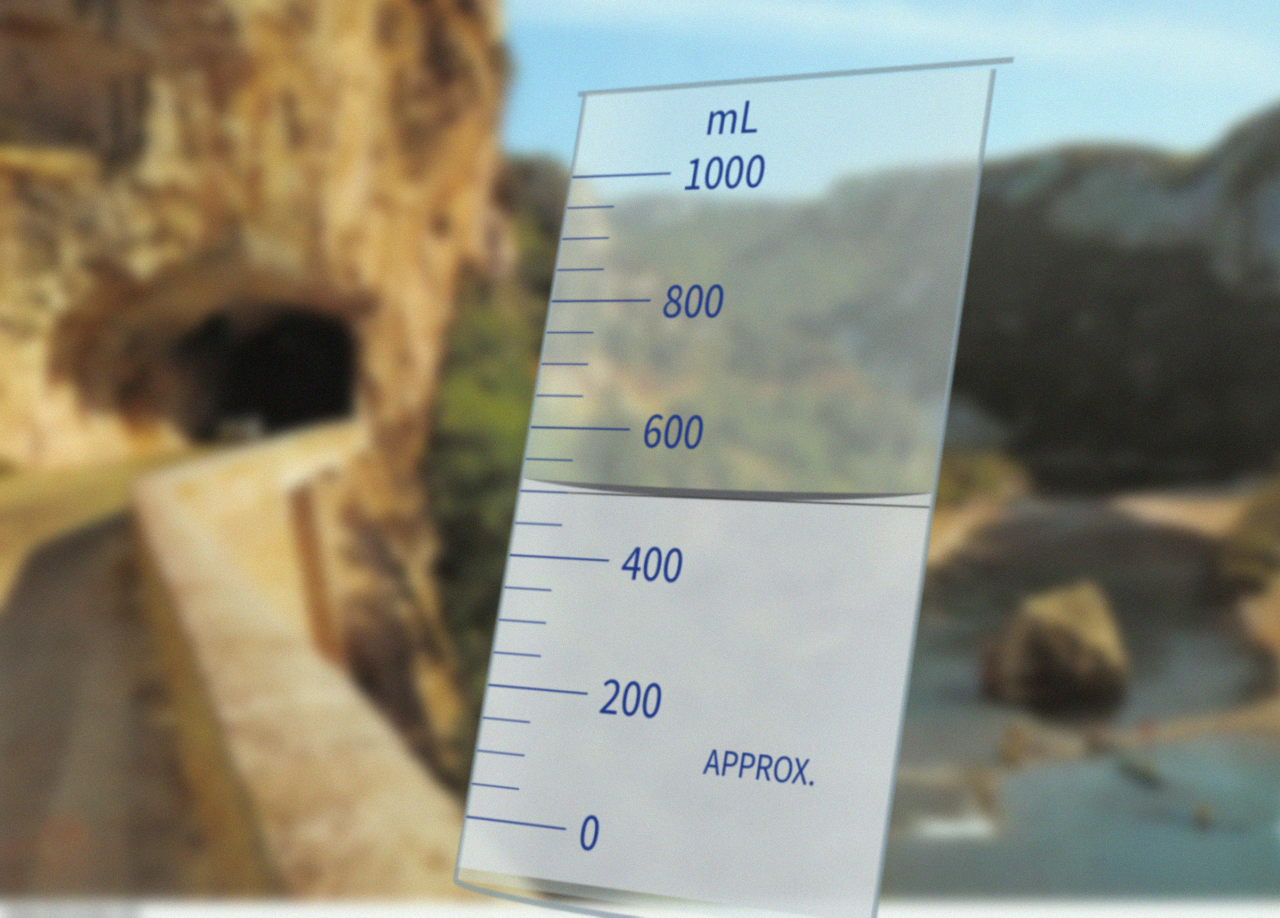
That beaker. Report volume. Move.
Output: 500 mL
